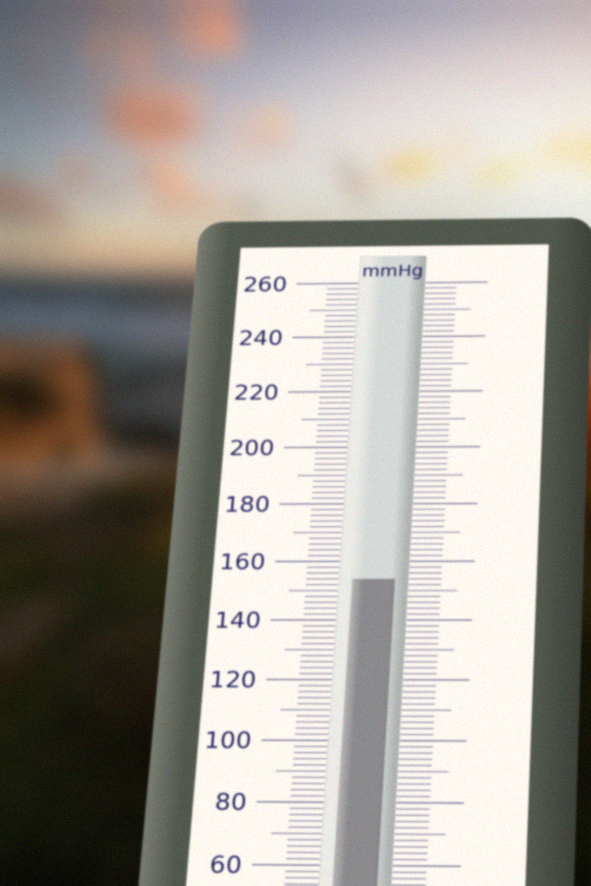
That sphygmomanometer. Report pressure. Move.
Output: 154 mmHg
